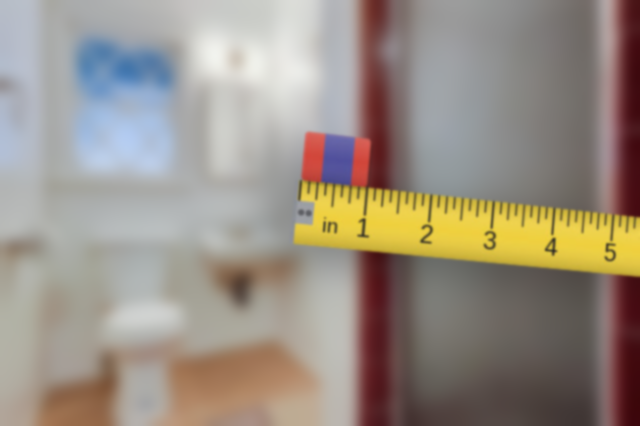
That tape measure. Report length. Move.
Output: 1 in
